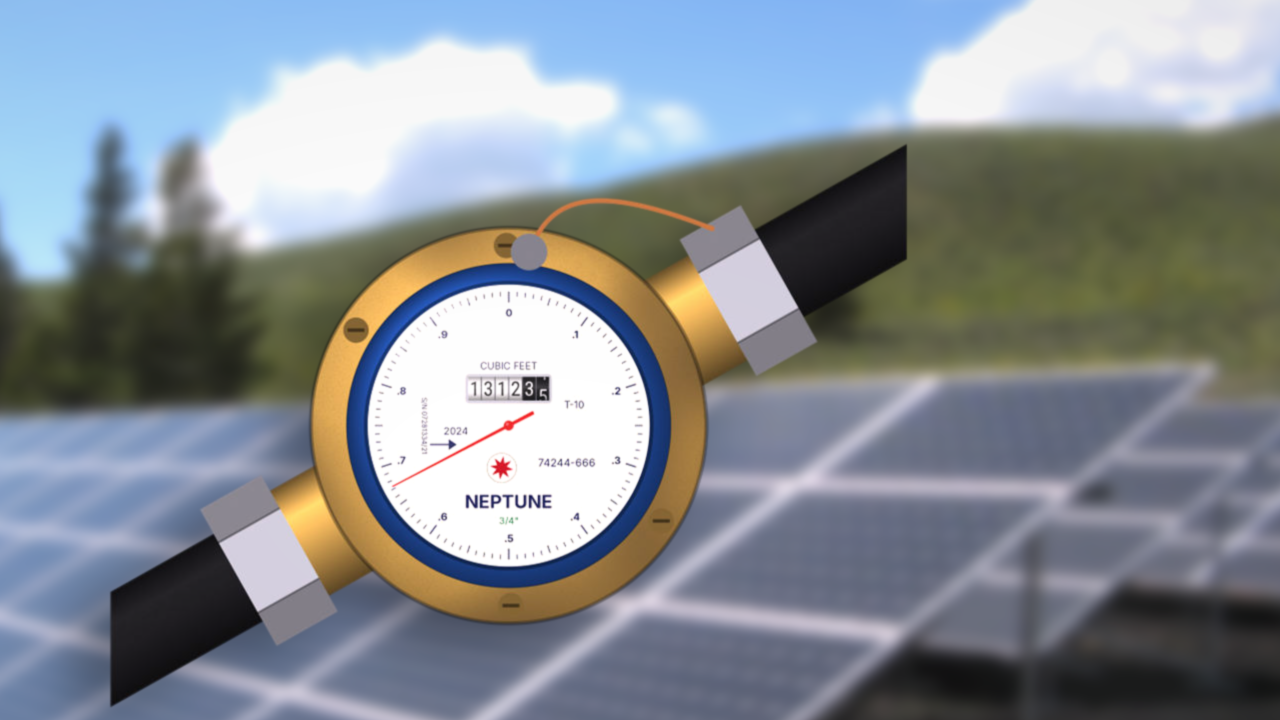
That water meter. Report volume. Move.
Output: 131234.67 ft³
